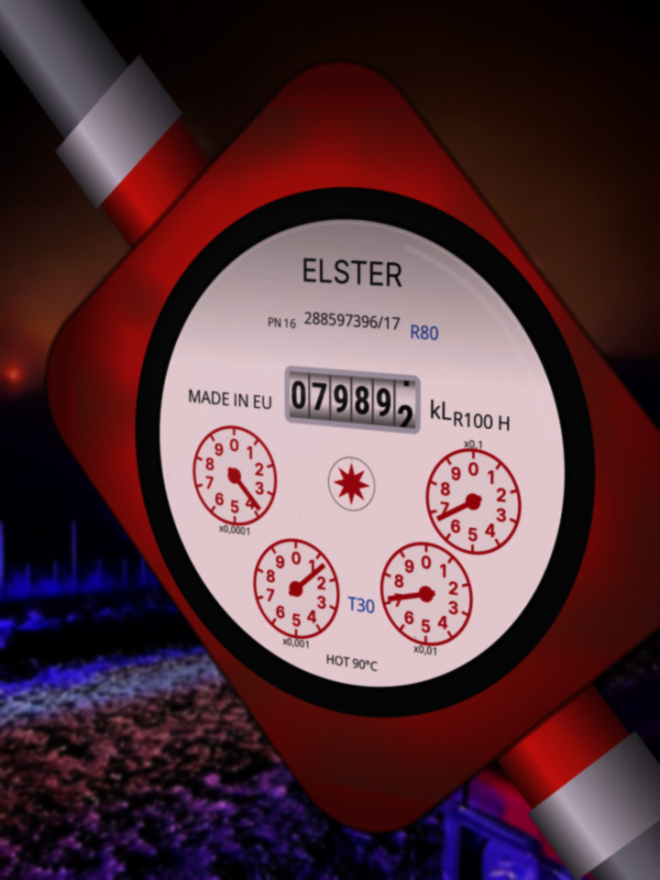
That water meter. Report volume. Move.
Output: 79891.6713 kL
